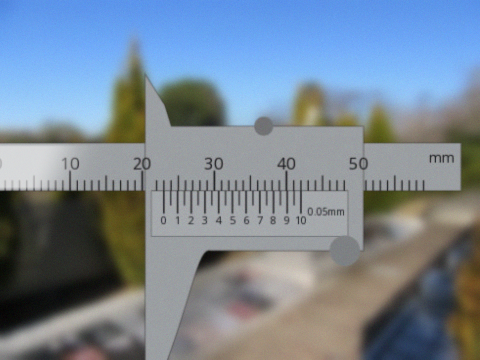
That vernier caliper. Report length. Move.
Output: 23.0 mm
